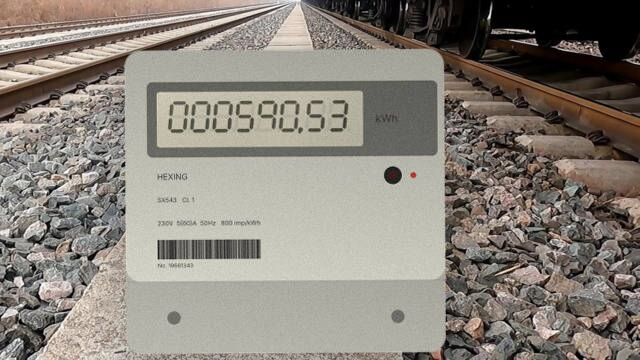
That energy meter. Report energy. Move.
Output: 590.53 kWh
